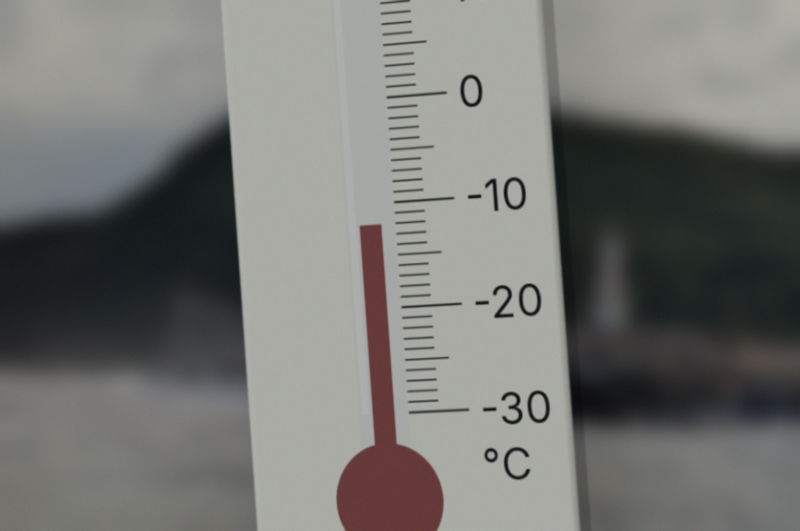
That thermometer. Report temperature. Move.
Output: -12 °C
